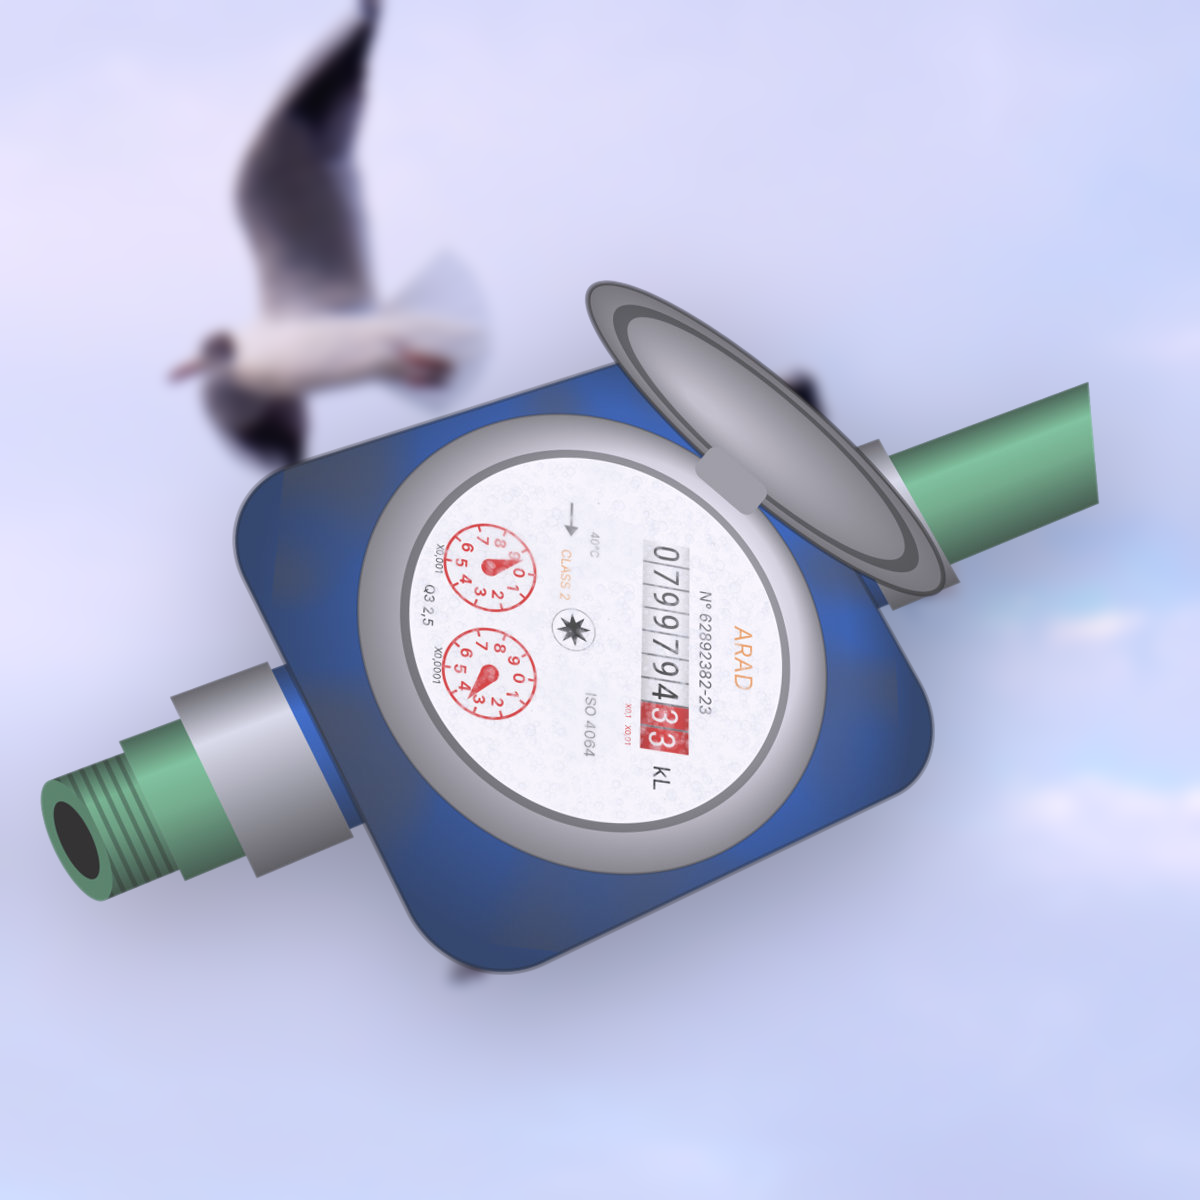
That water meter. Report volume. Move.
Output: 799794.3293 kL
